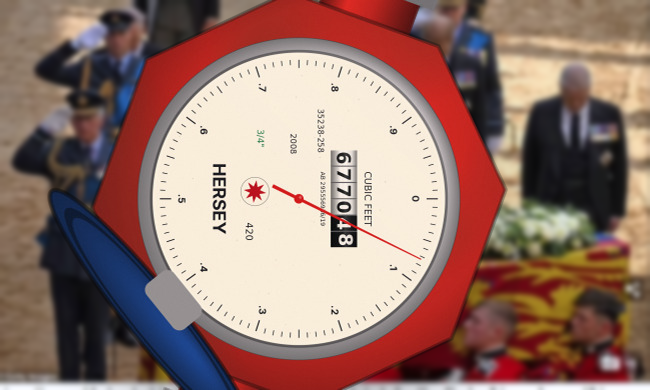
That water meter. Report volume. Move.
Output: 677048.07 ft³
